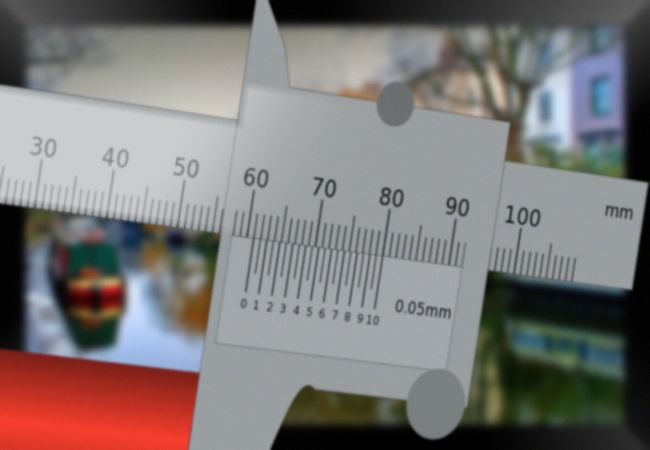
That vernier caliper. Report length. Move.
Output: 61.0 mm
